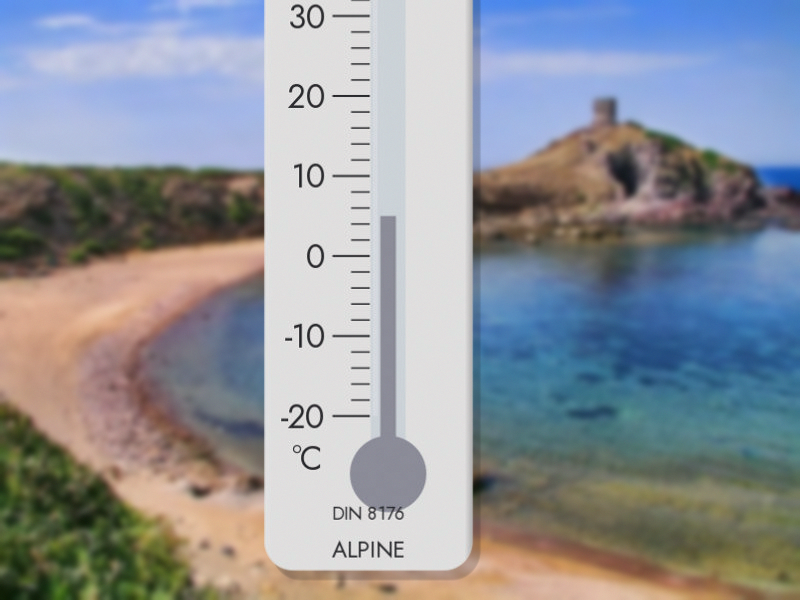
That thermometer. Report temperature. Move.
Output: 5 °C
